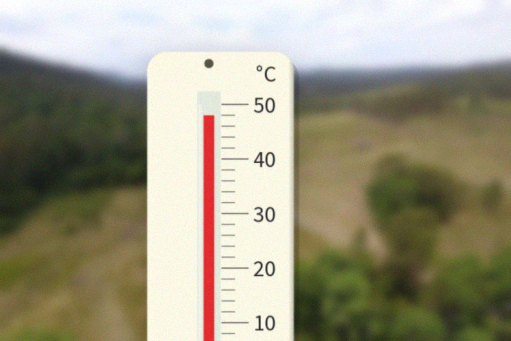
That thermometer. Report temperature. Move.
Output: 48 °C
